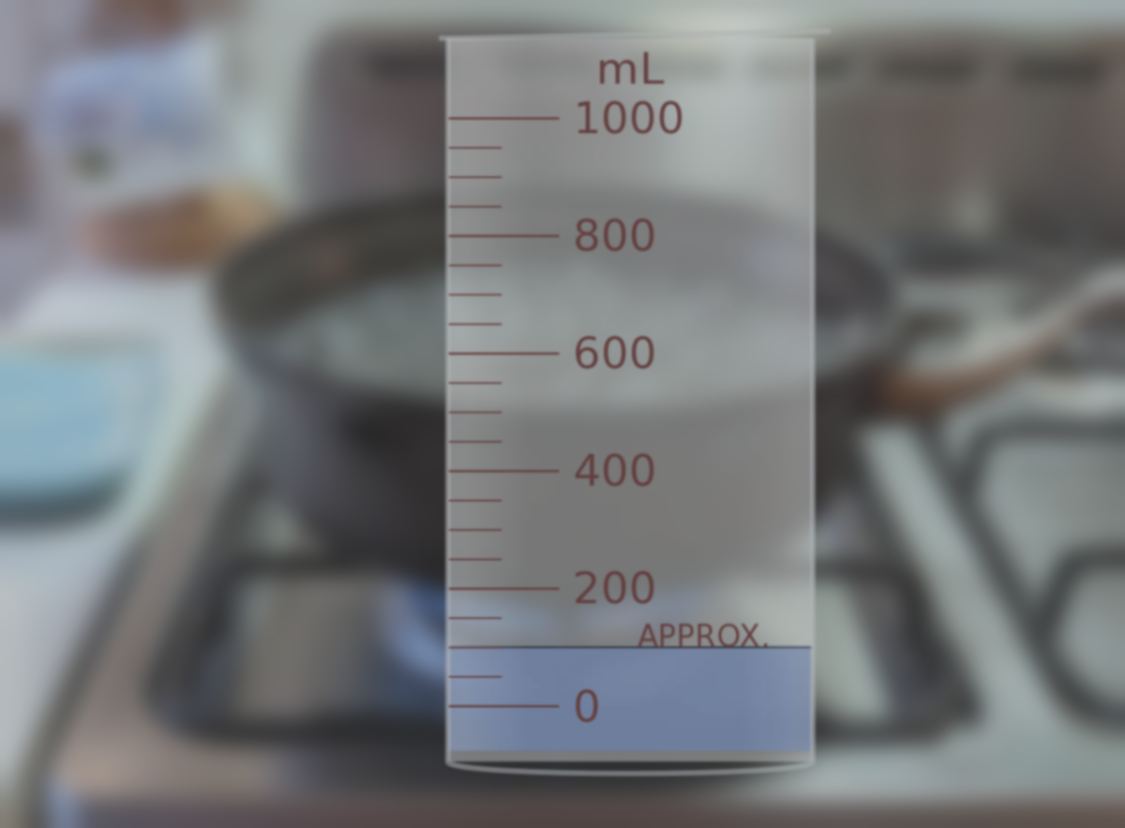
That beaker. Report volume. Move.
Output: 100 mL
